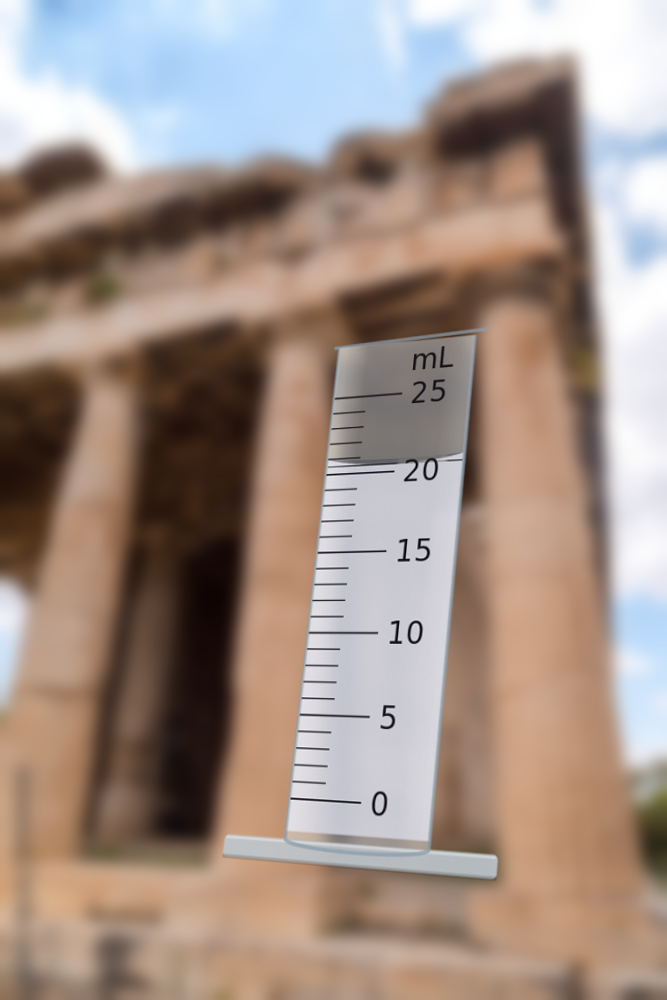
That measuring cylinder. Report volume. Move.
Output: 20.5 mL
